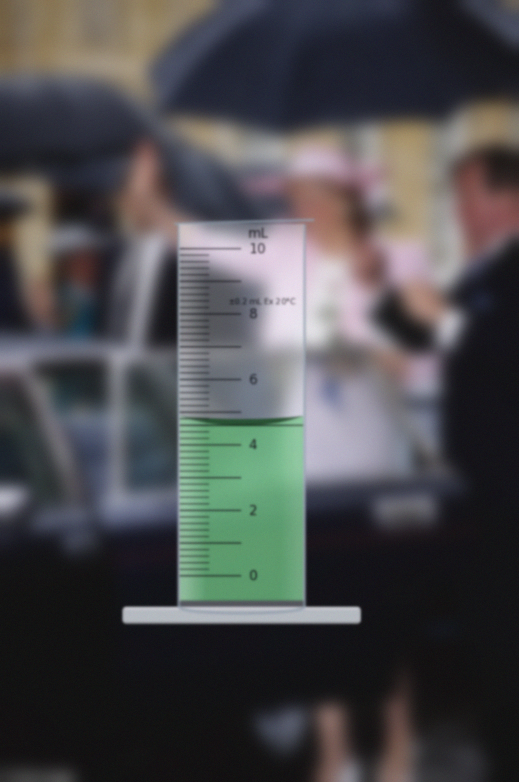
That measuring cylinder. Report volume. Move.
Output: 4.6 mL
